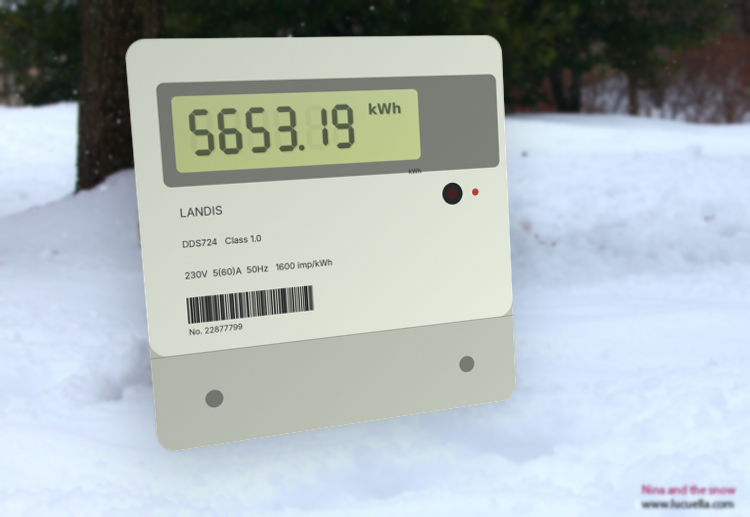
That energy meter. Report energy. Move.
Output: 5653.19 kWh
